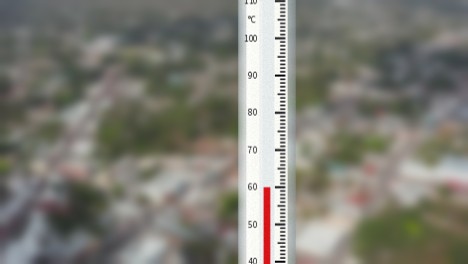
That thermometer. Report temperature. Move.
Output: 60 °C
